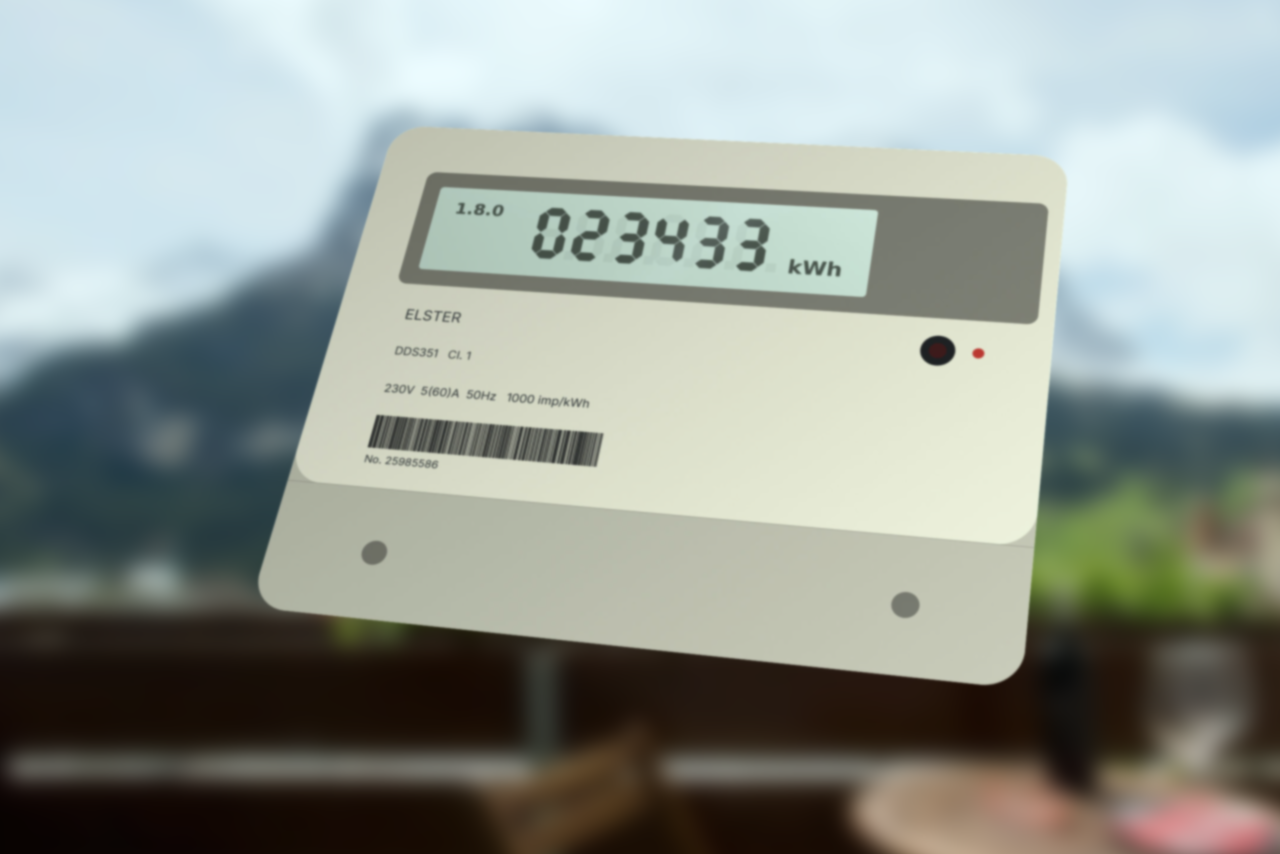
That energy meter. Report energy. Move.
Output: 23433 kWh
